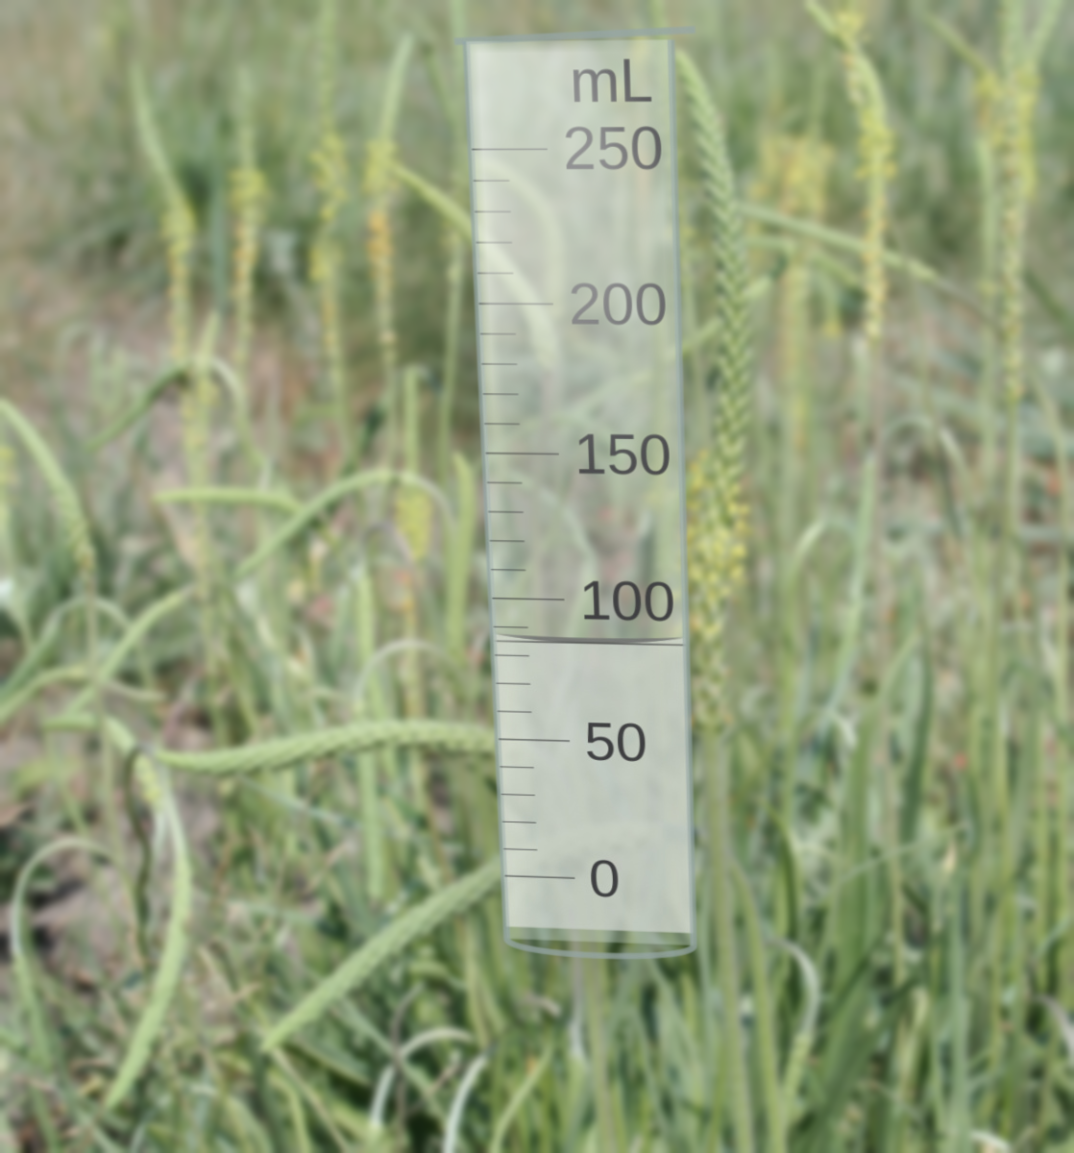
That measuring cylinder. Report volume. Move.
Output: 85 mL
